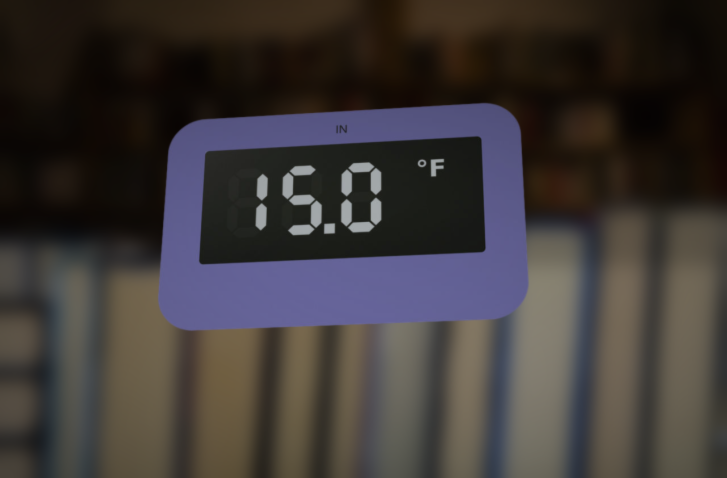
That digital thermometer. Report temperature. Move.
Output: 15.0 °F
